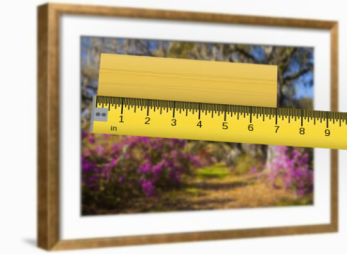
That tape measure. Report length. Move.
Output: 7 in
